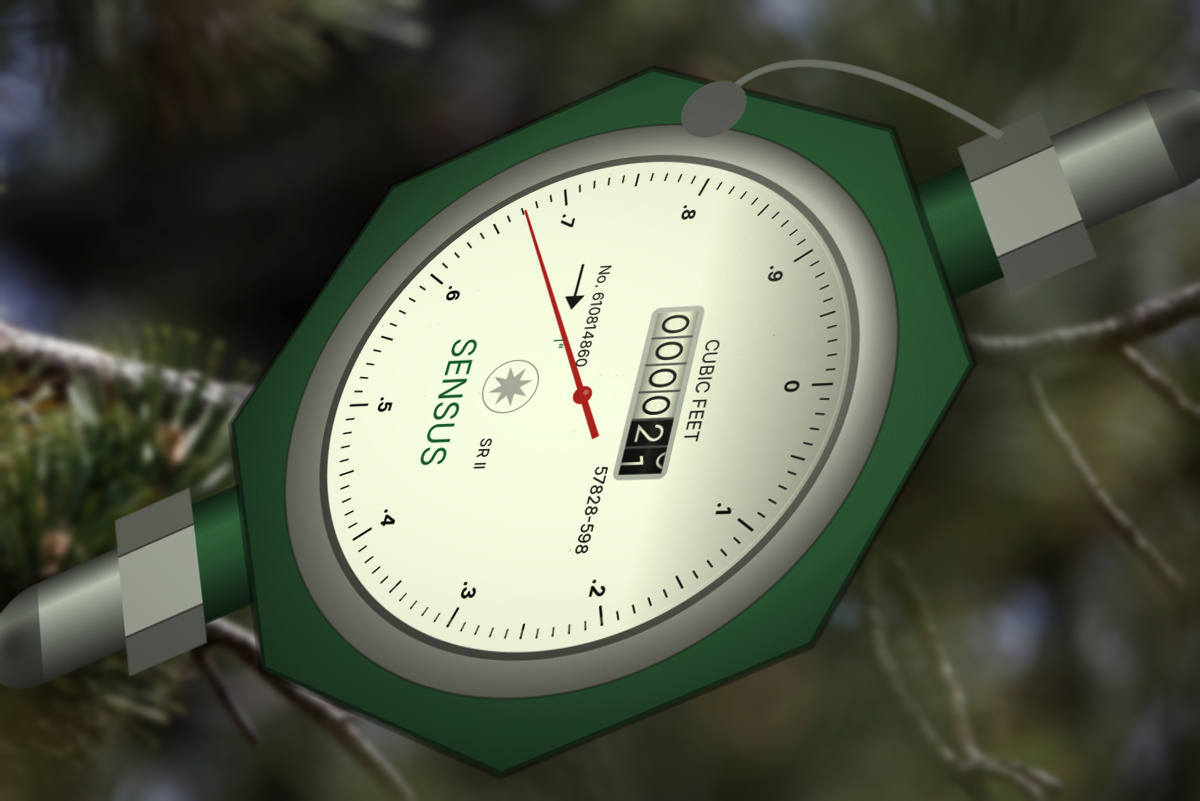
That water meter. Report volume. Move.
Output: 20.67 ft³
